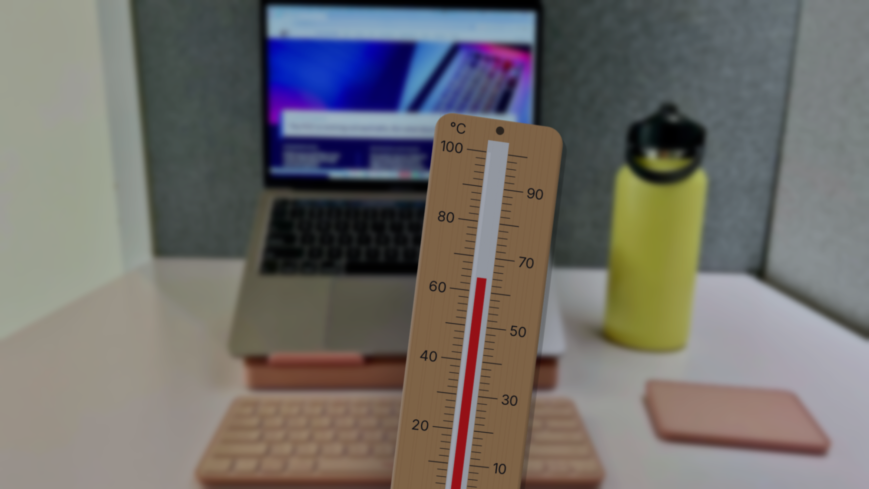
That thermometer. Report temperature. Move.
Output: 64 °C
